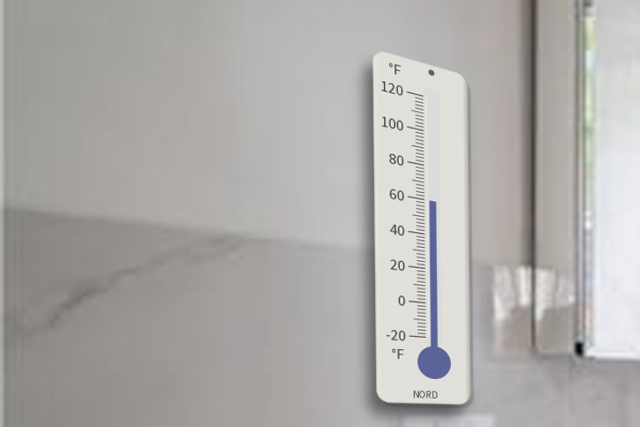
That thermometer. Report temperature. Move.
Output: 60 °F
